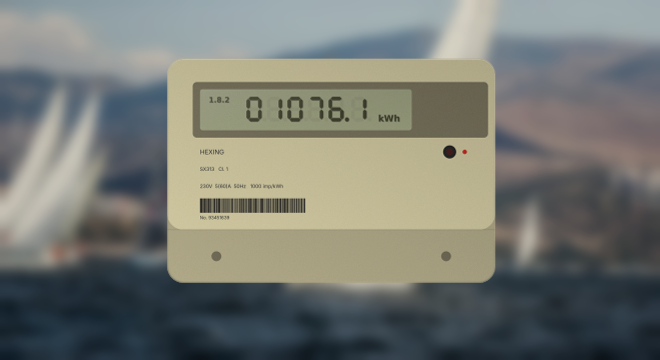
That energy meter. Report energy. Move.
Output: 1076.1 kWh
